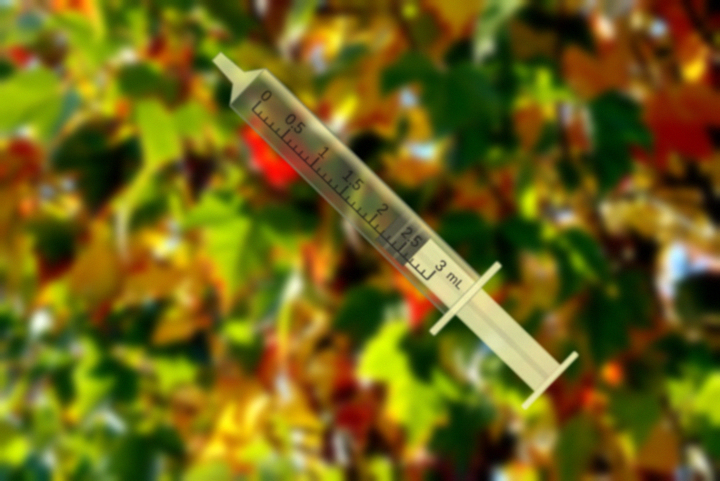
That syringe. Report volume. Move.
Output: 2.2 mL
